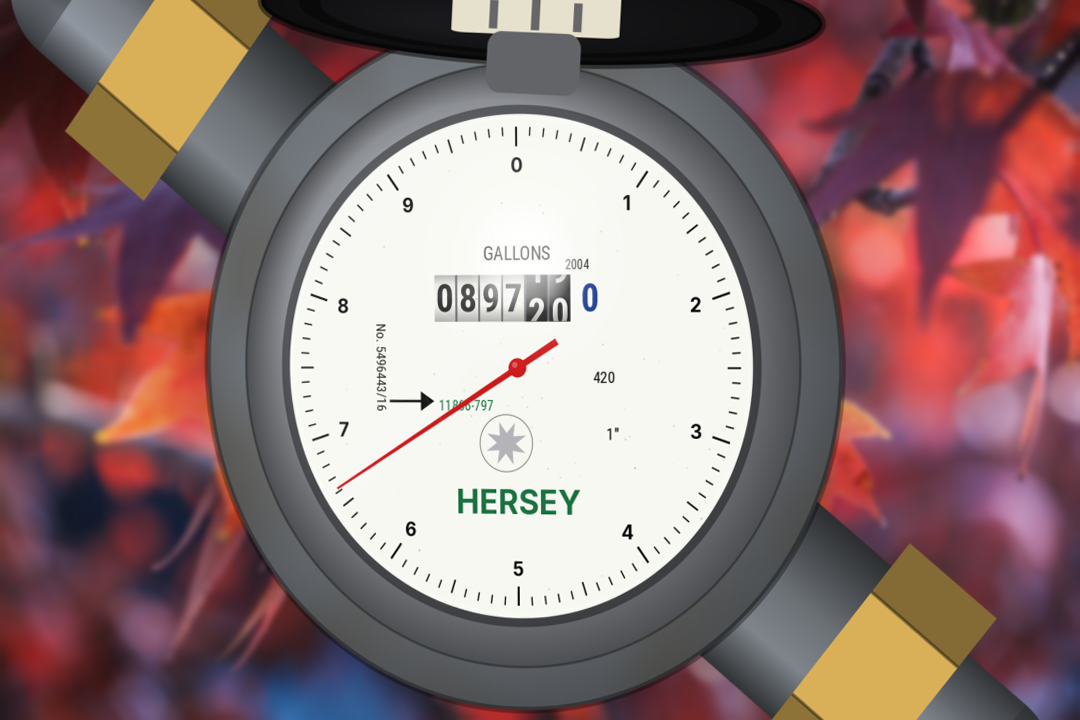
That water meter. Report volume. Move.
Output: 897196.6 gal
